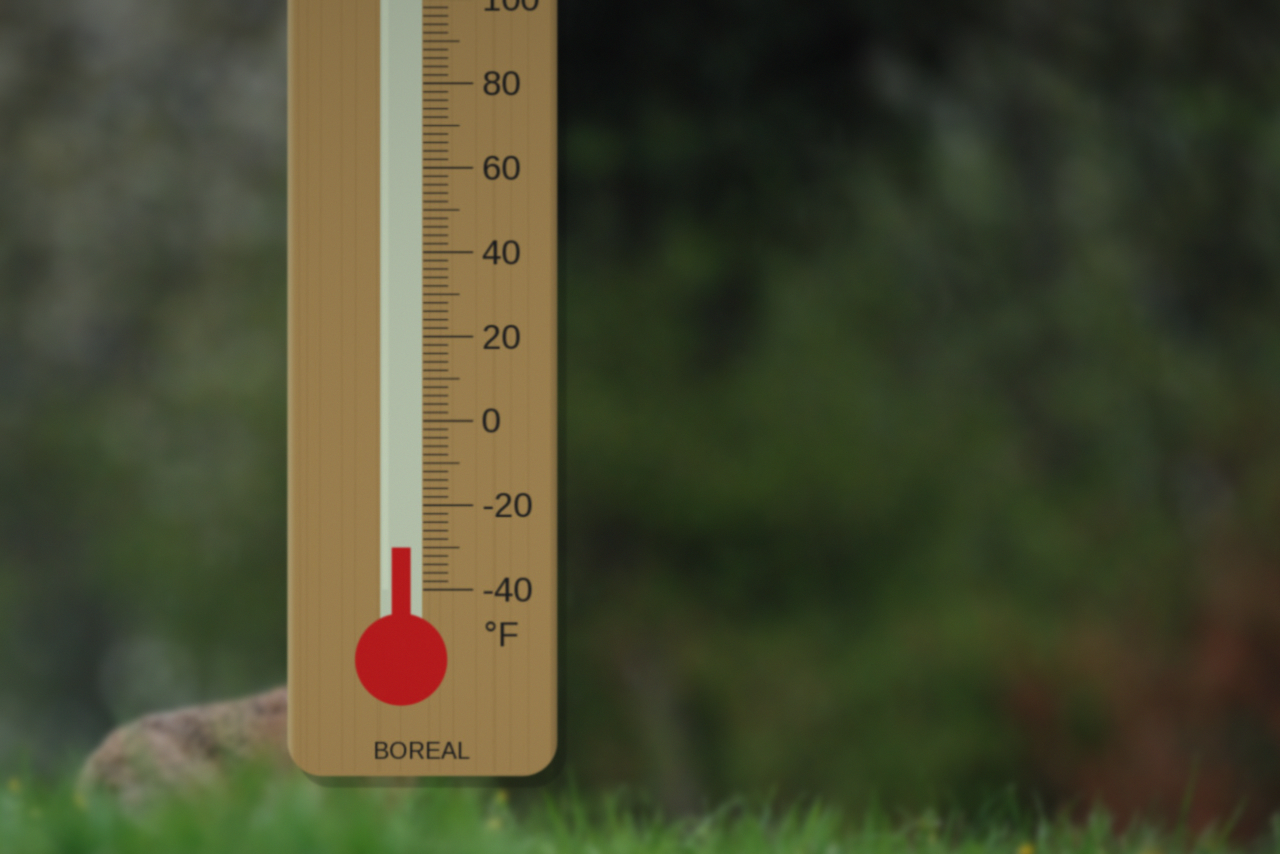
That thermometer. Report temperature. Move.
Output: -30 °F
